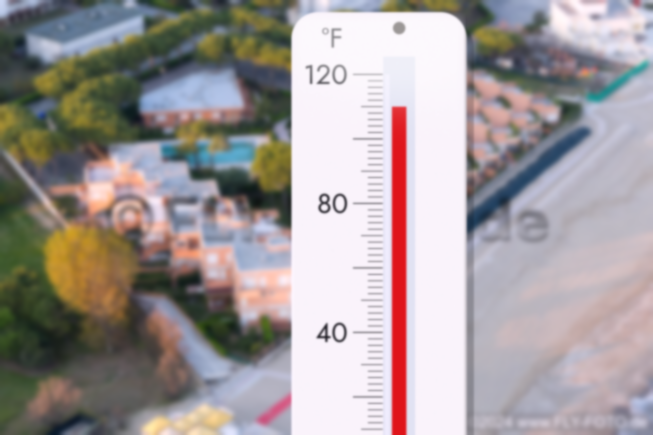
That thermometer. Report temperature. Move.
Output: 110 °F
